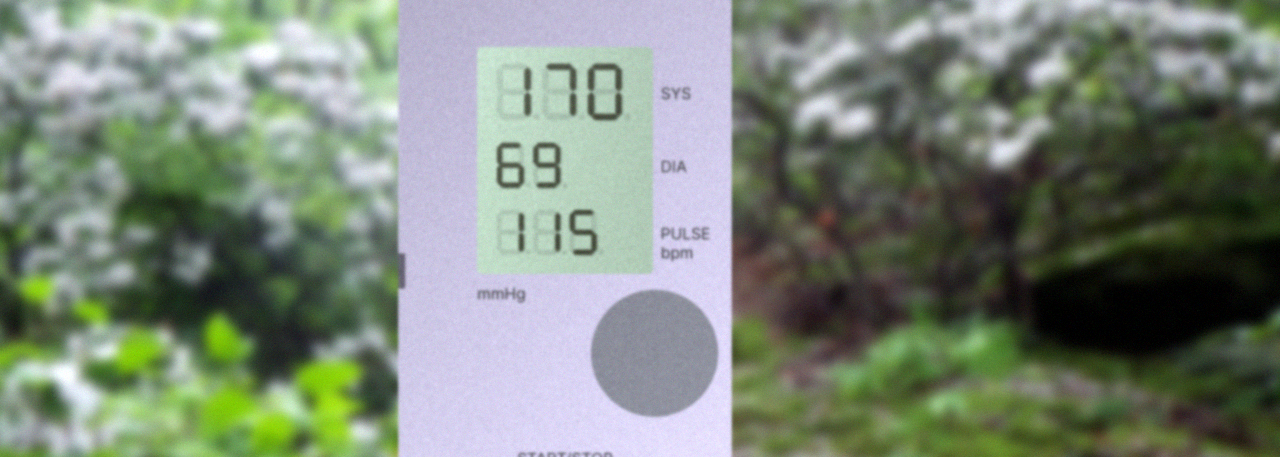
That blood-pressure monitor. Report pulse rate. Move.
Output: 115 bpm
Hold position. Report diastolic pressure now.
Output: 69 mmHg
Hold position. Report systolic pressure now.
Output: 170 mmHg
